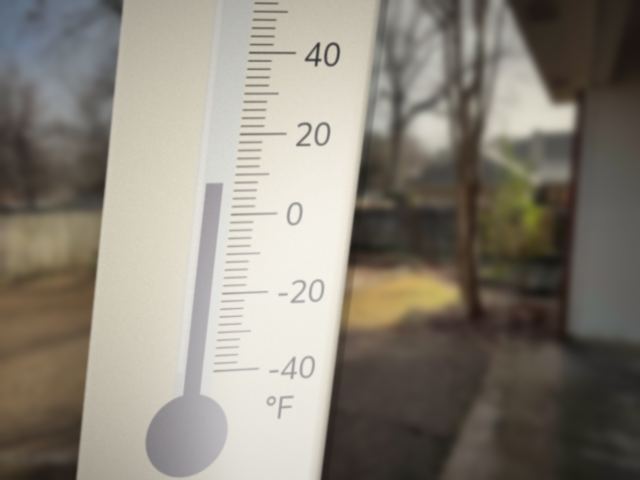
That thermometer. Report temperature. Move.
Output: 8 °F
